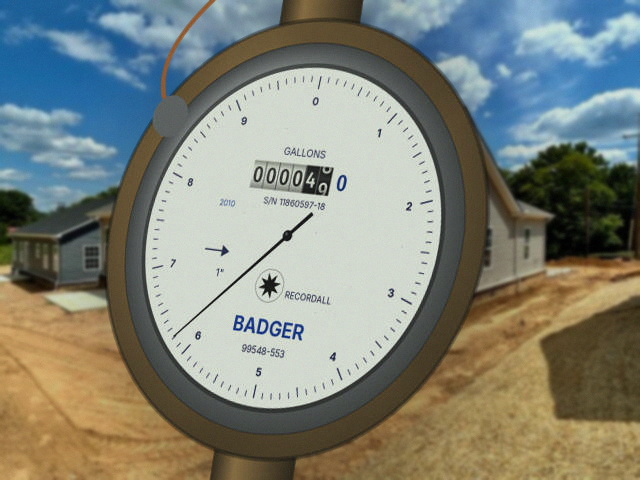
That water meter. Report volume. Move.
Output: 486.2 gal
